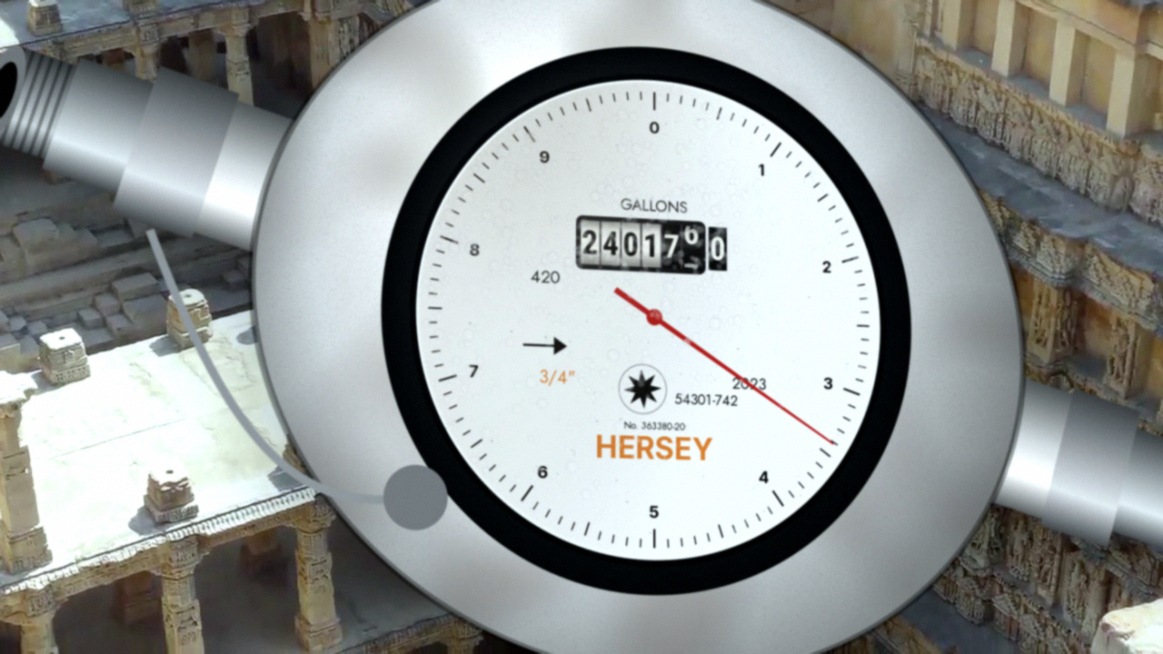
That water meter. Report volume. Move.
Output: 2401763.4 gal
